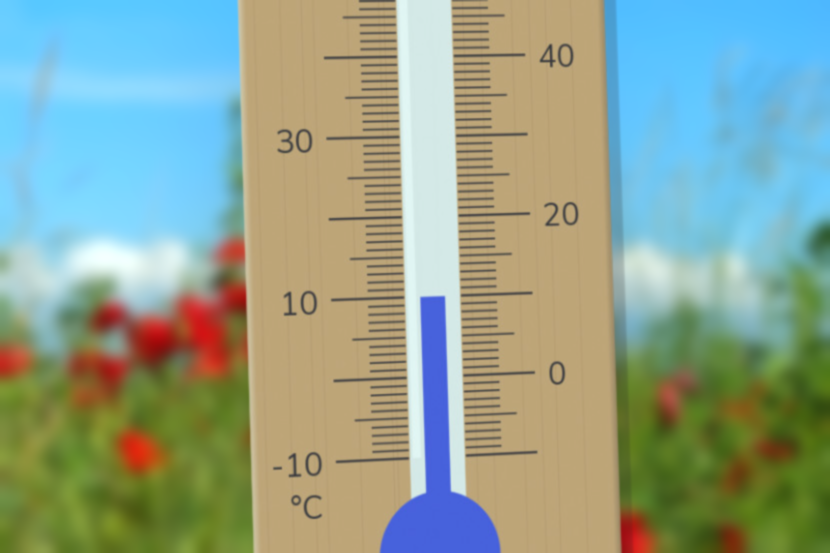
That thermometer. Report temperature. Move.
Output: 10 °C
